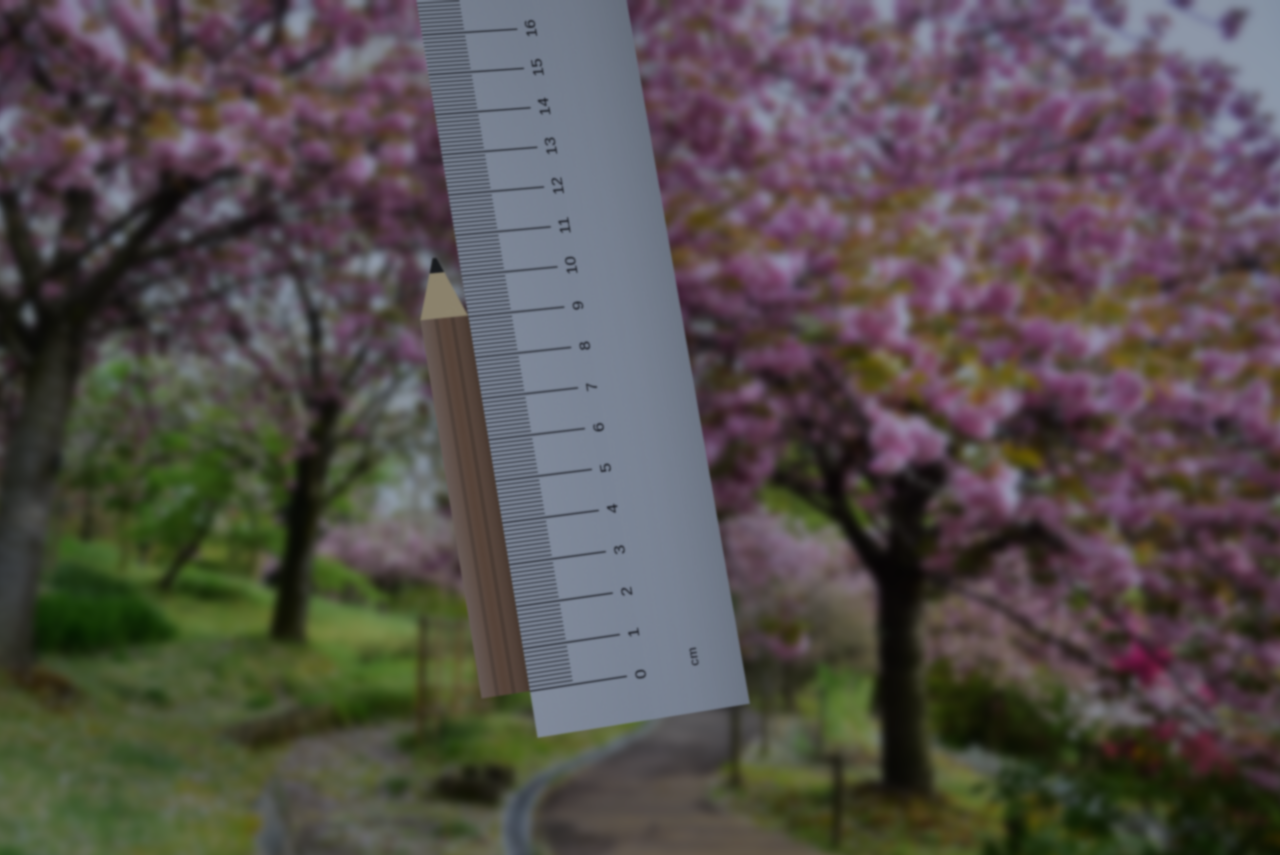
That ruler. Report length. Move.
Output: 10.5 cm
